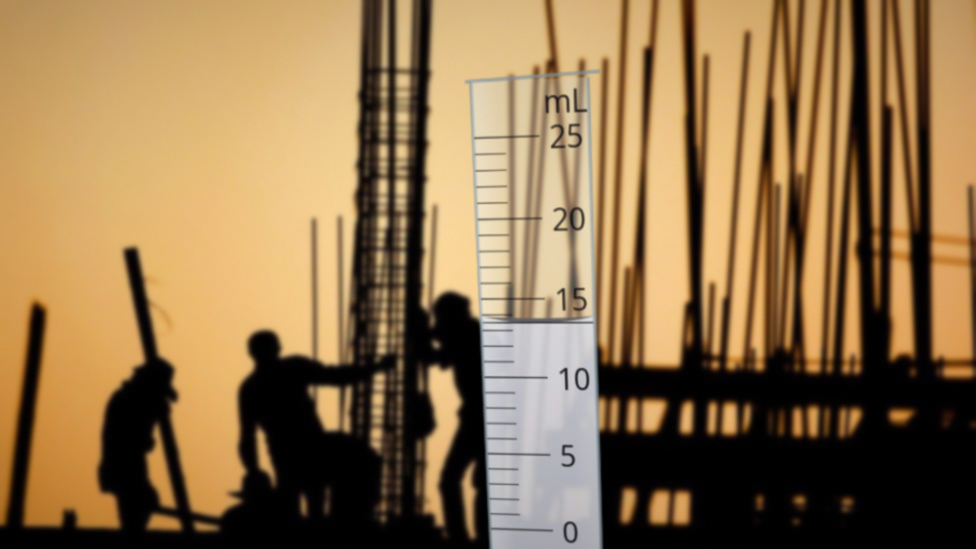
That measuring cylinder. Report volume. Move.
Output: 13.5 mL
